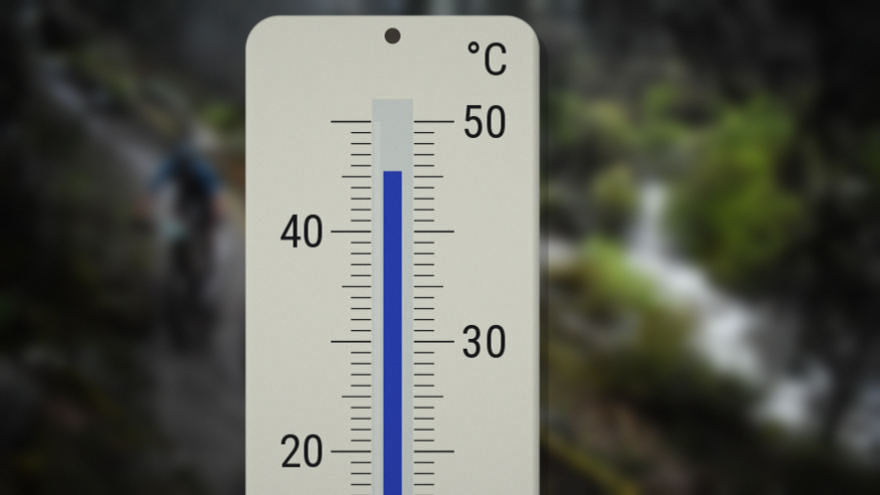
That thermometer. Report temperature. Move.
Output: 45.5 °C
